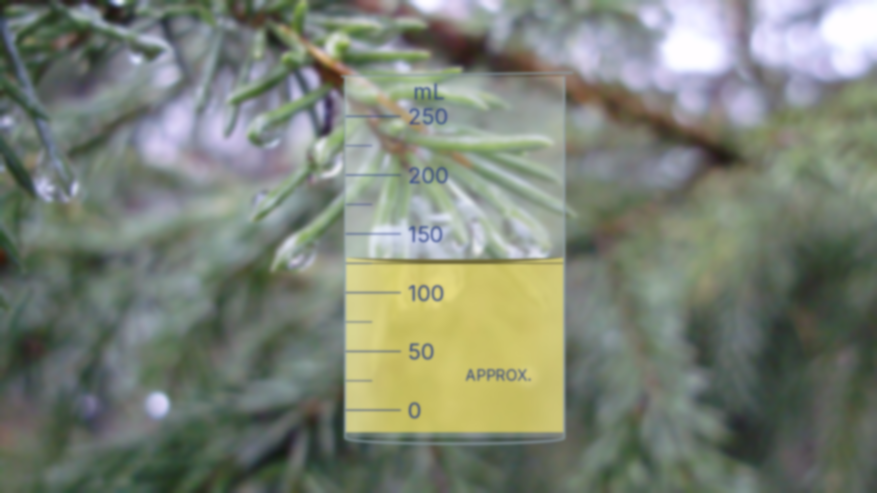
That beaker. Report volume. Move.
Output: 125 mL
